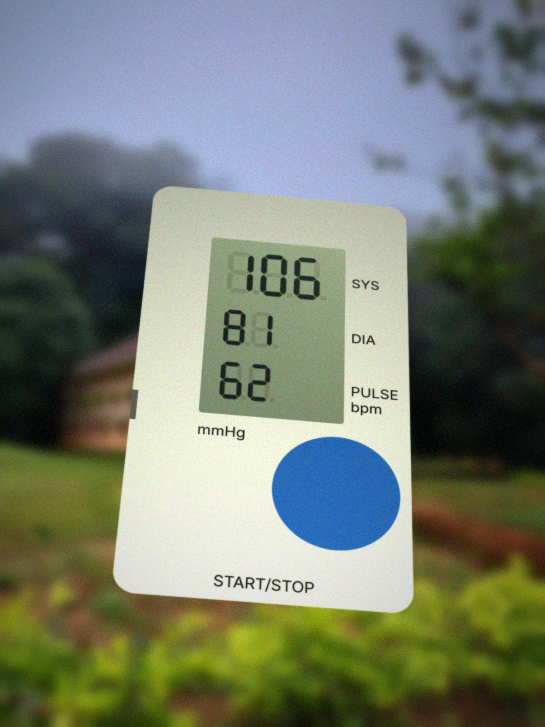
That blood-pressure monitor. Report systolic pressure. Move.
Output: 106 mmHg
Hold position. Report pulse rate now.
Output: 62 bpm
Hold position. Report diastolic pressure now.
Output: 81 mmHg
